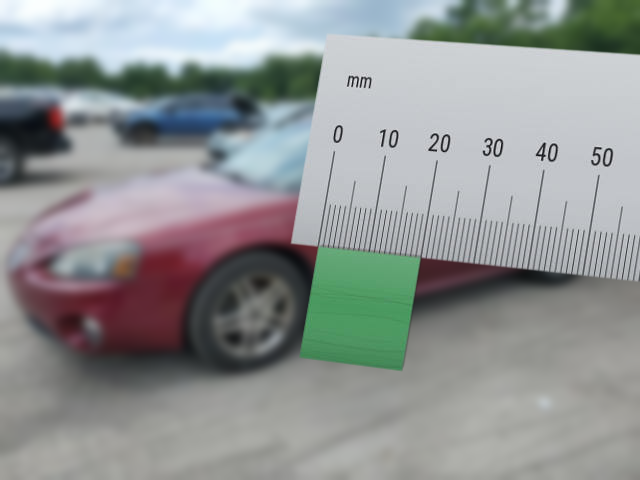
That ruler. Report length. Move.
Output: 20 mm
